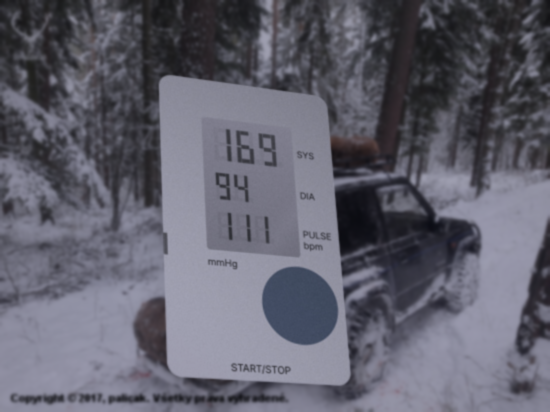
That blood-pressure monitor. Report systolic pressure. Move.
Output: 169 mmHg
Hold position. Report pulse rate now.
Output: 111 bpm
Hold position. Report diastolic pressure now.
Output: 94 mmHg
